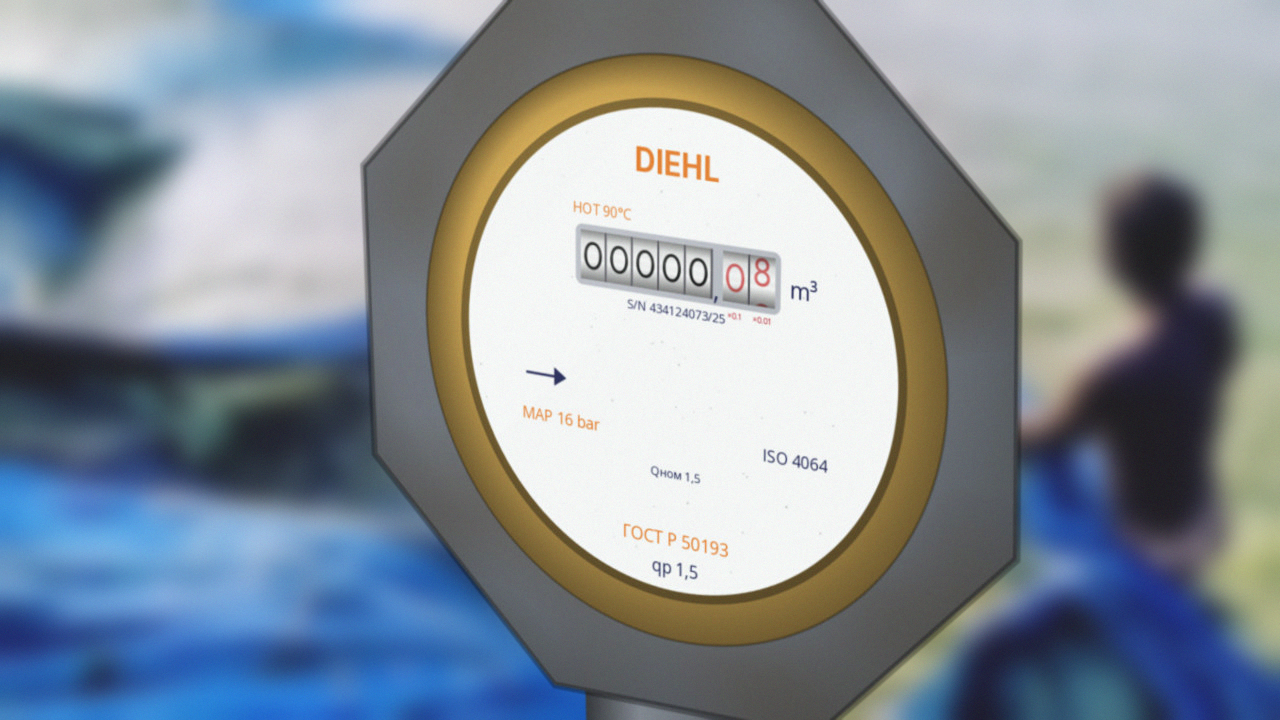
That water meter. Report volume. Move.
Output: 0.08 m³
